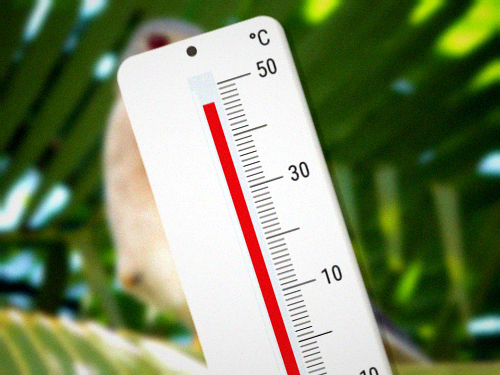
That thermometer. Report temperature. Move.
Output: 47 °C
